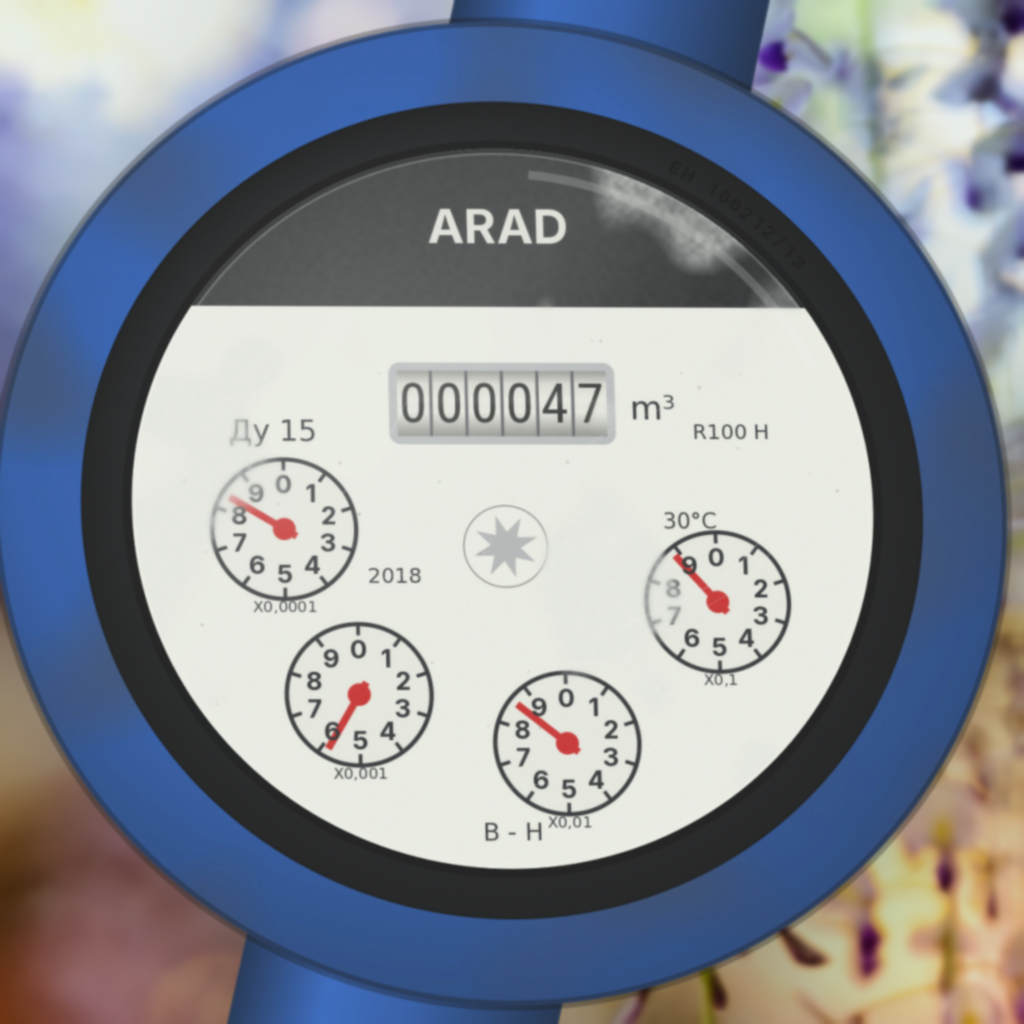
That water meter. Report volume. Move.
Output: 47.8858 m³
